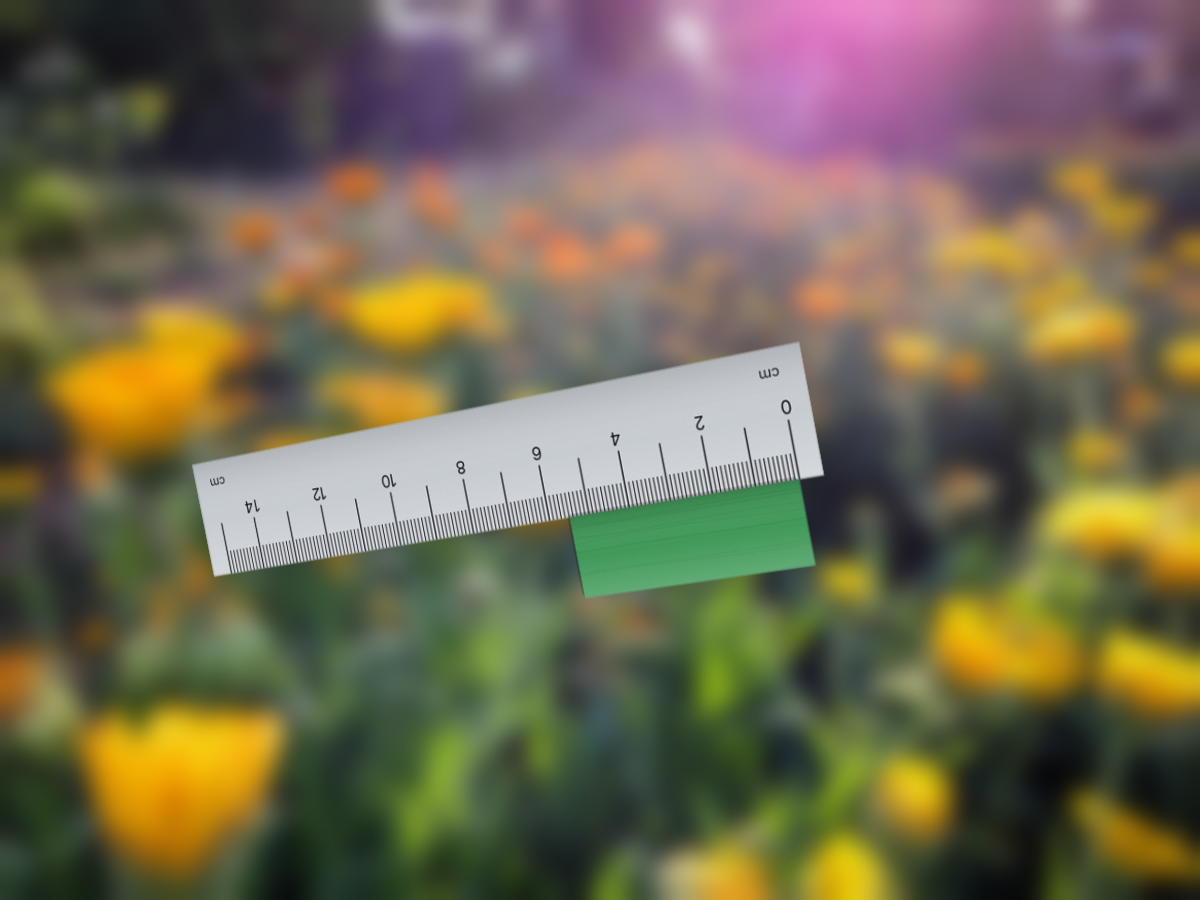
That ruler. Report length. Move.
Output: 5.5 cm
